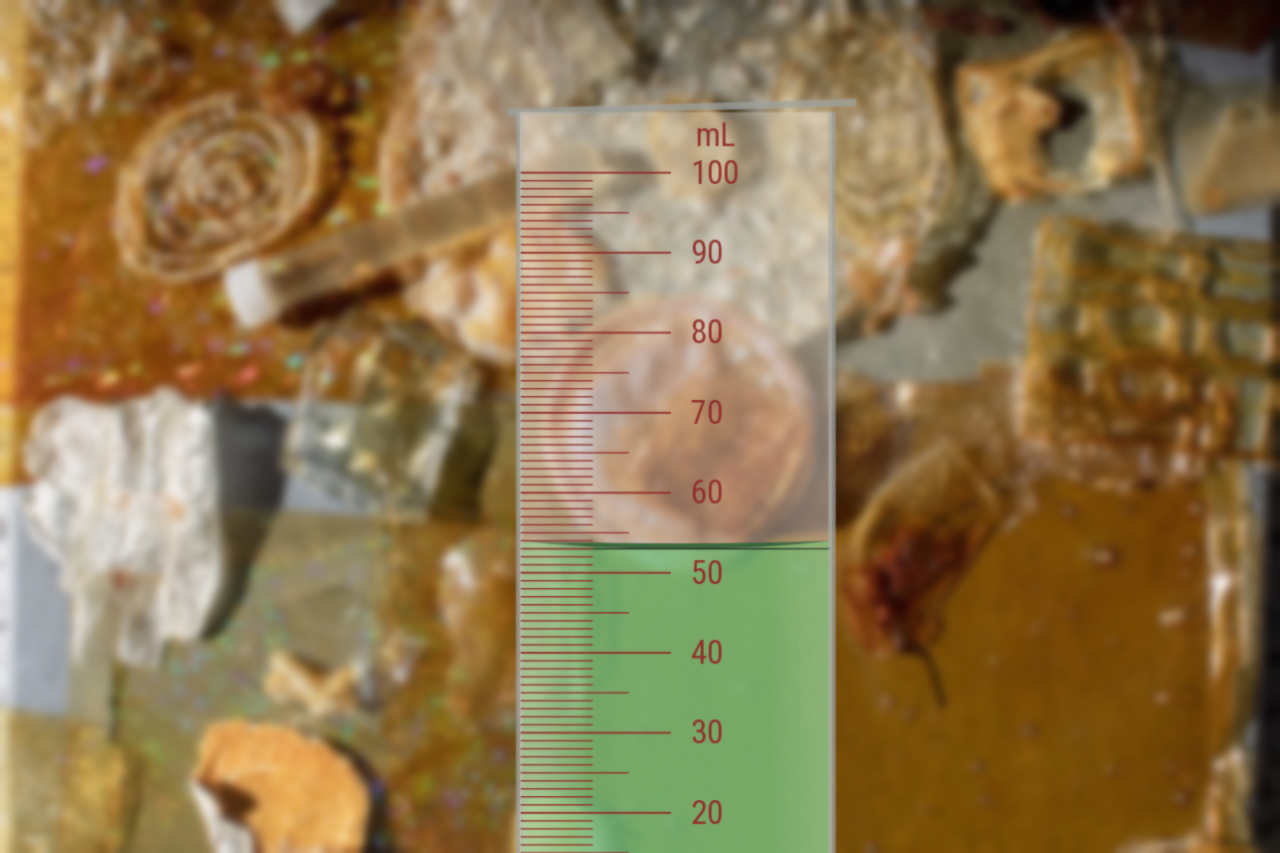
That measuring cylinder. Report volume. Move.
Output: 53 mL
